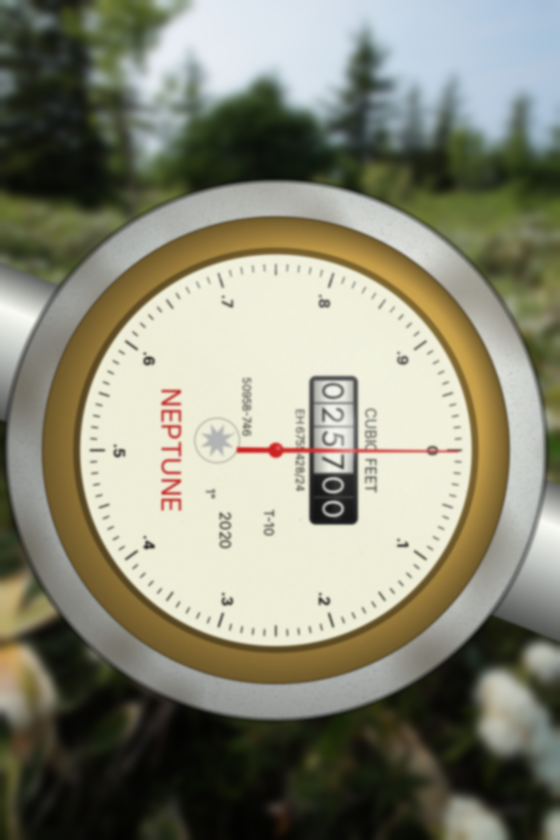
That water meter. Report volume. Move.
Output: 25700.00 ft³
